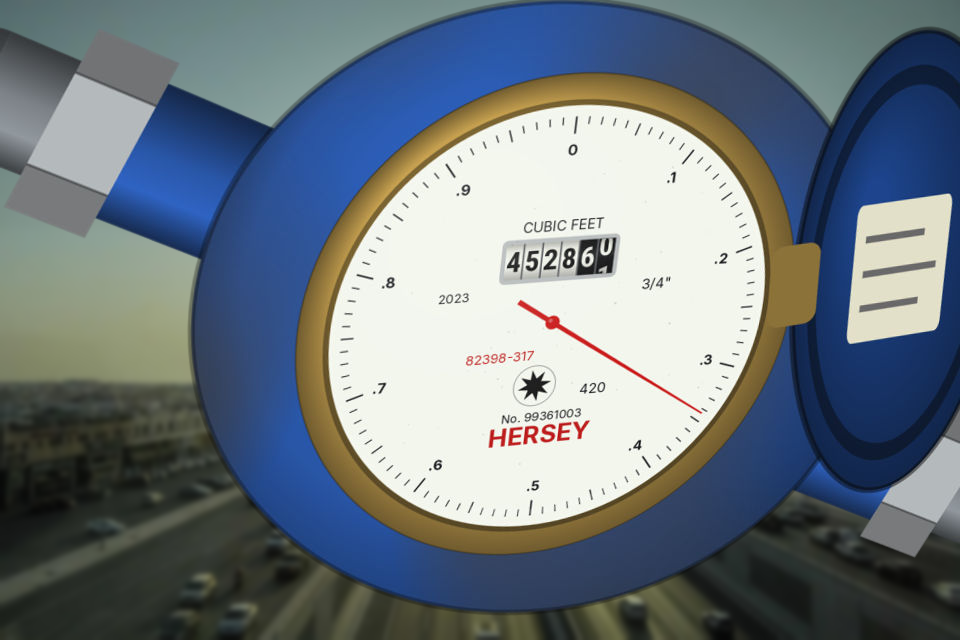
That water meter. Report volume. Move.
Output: 452860.34 ft³
